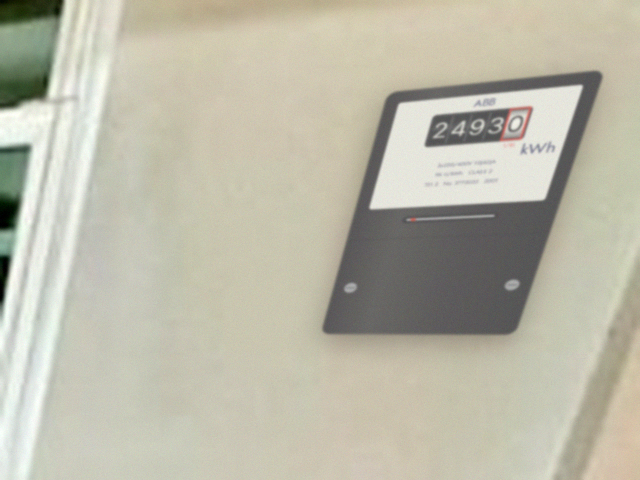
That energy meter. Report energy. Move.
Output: 2493.0 kWh
